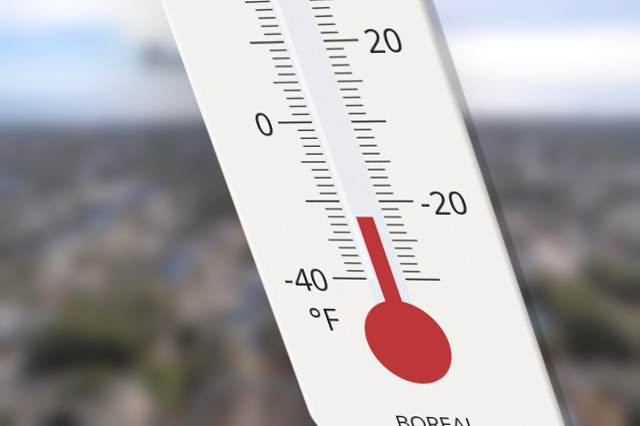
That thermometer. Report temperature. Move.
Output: -24 °F
